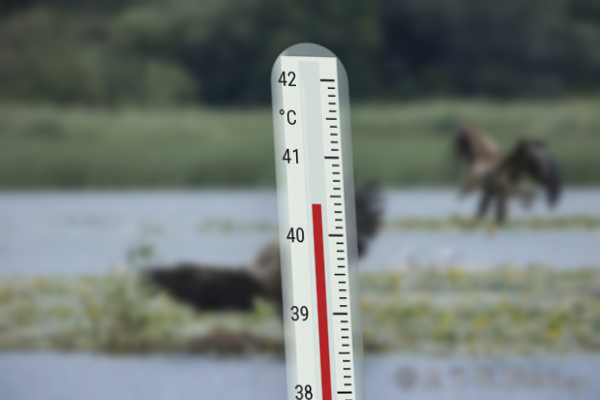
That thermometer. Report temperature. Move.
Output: 40.4 °C
